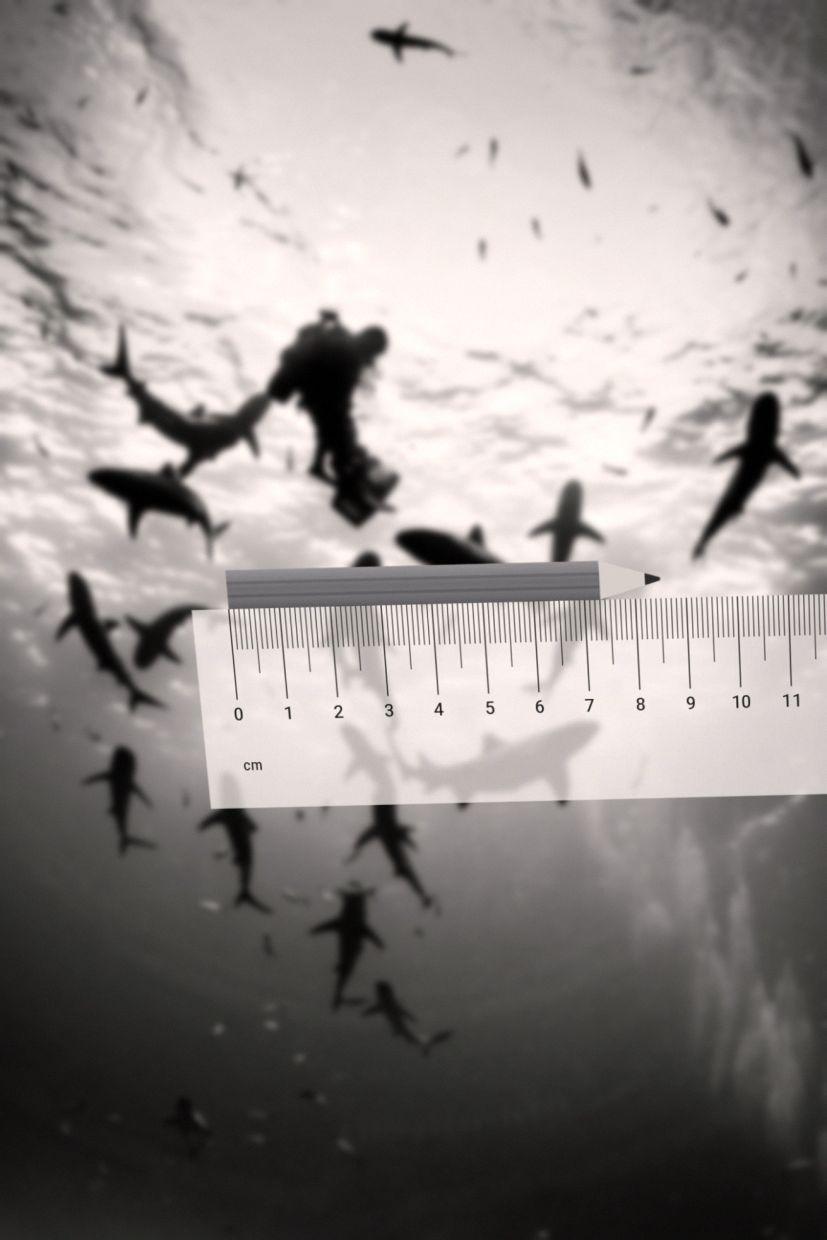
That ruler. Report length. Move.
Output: 8.5 cm
